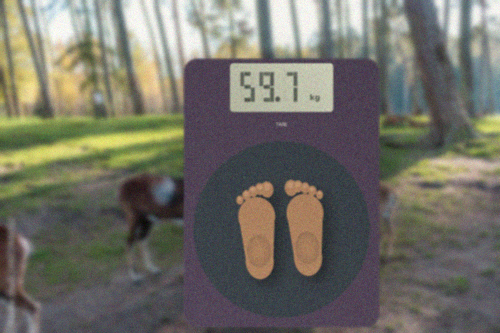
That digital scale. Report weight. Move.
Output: 59.7 kg
